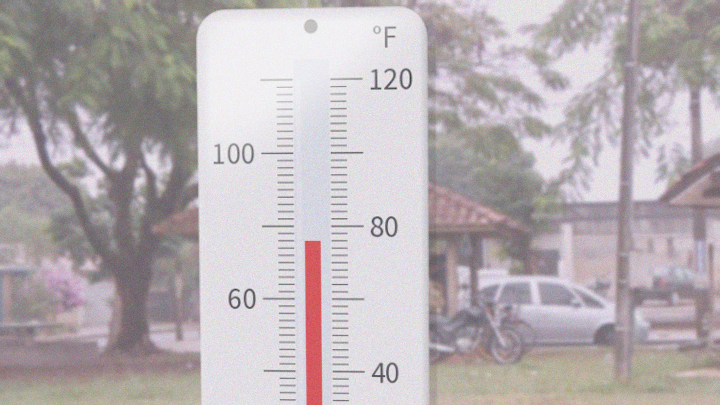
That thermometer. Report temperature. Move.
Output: 76 °F
